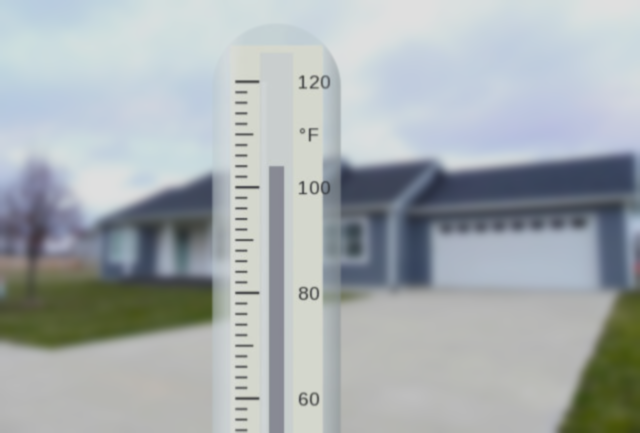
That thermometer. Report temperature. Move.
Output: 104 °F
